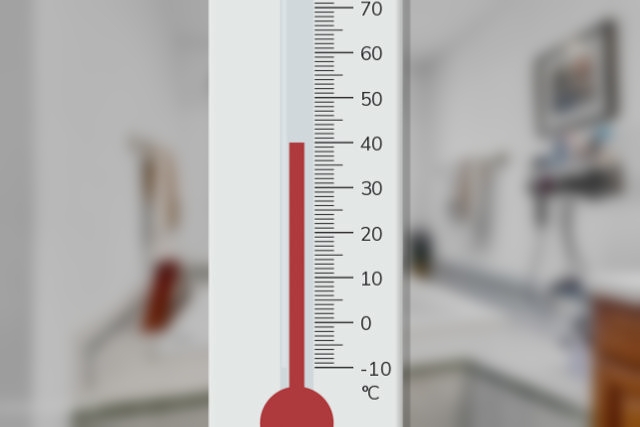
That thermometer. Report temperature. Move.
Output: 40 °C
